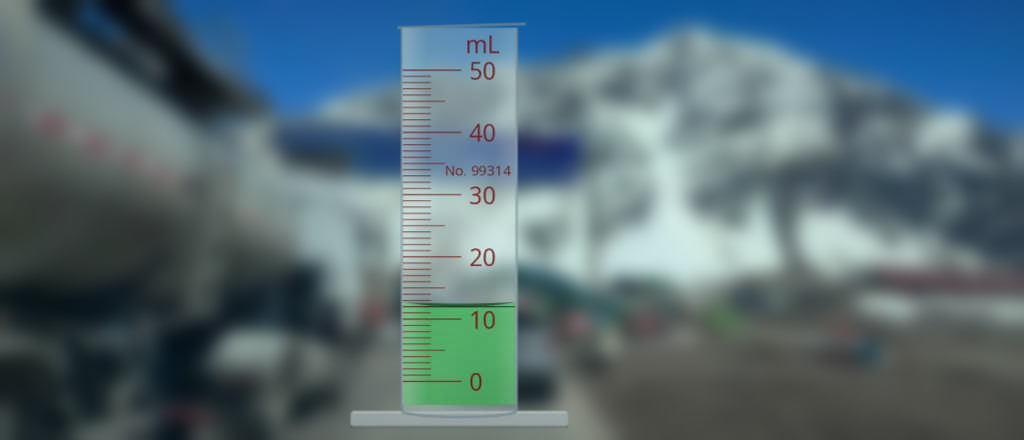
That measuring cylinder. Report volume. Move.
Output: 12 mL
